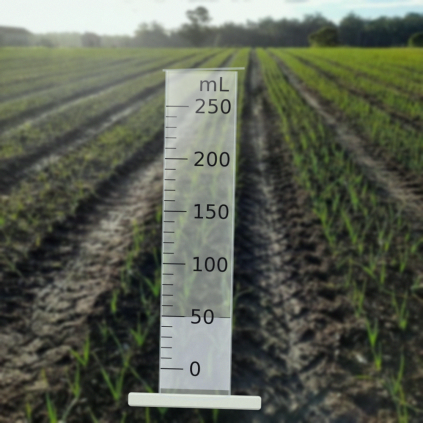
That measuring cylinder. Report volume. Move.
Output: 50 mL
